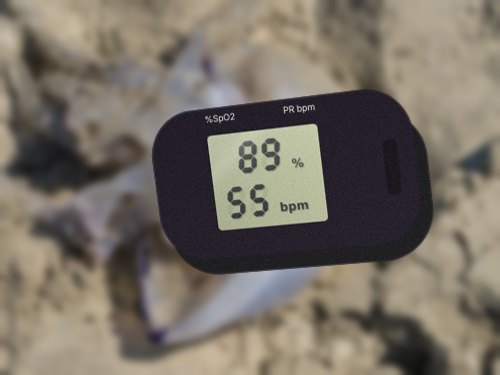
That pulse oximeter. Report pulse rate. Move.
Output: 55 bpm
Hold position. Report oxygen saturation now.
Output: 89 %
